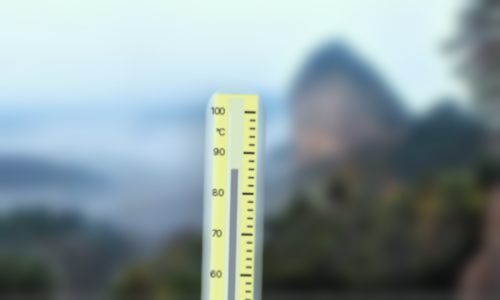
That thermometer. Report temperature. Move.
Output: 86 °C
